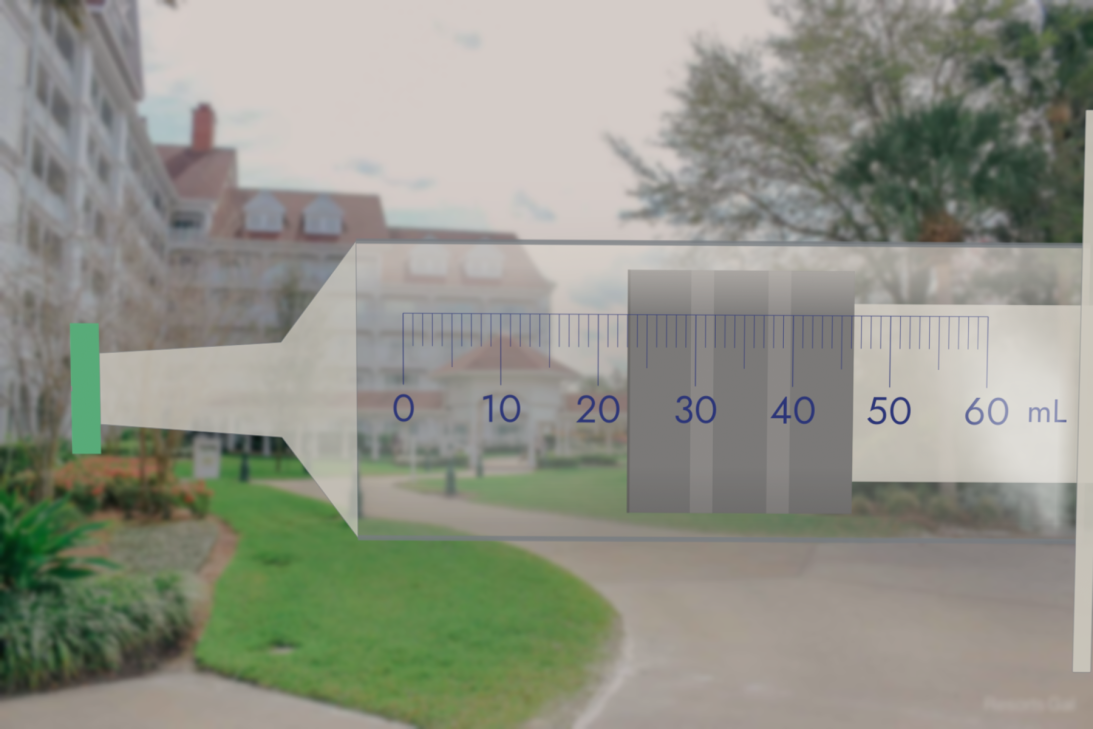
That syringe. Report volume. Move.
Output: 23 mL
